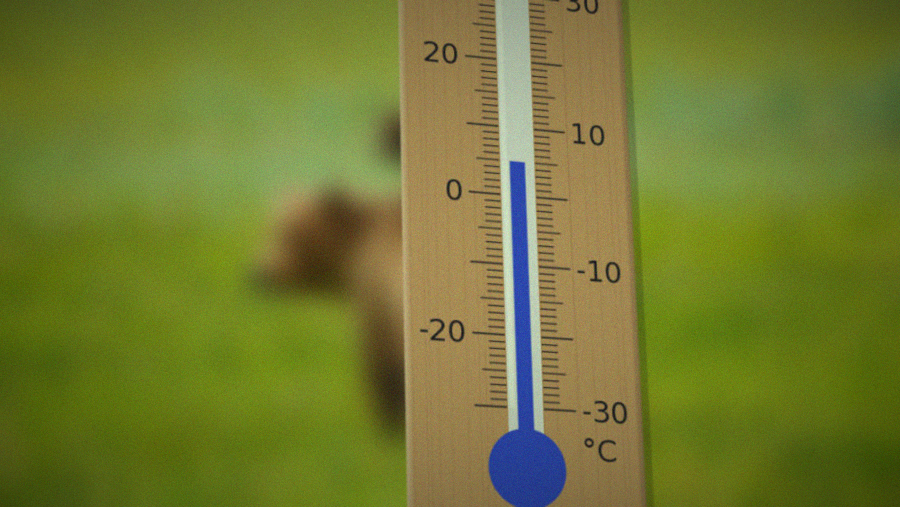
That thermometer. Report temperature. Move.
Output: 5 °C
